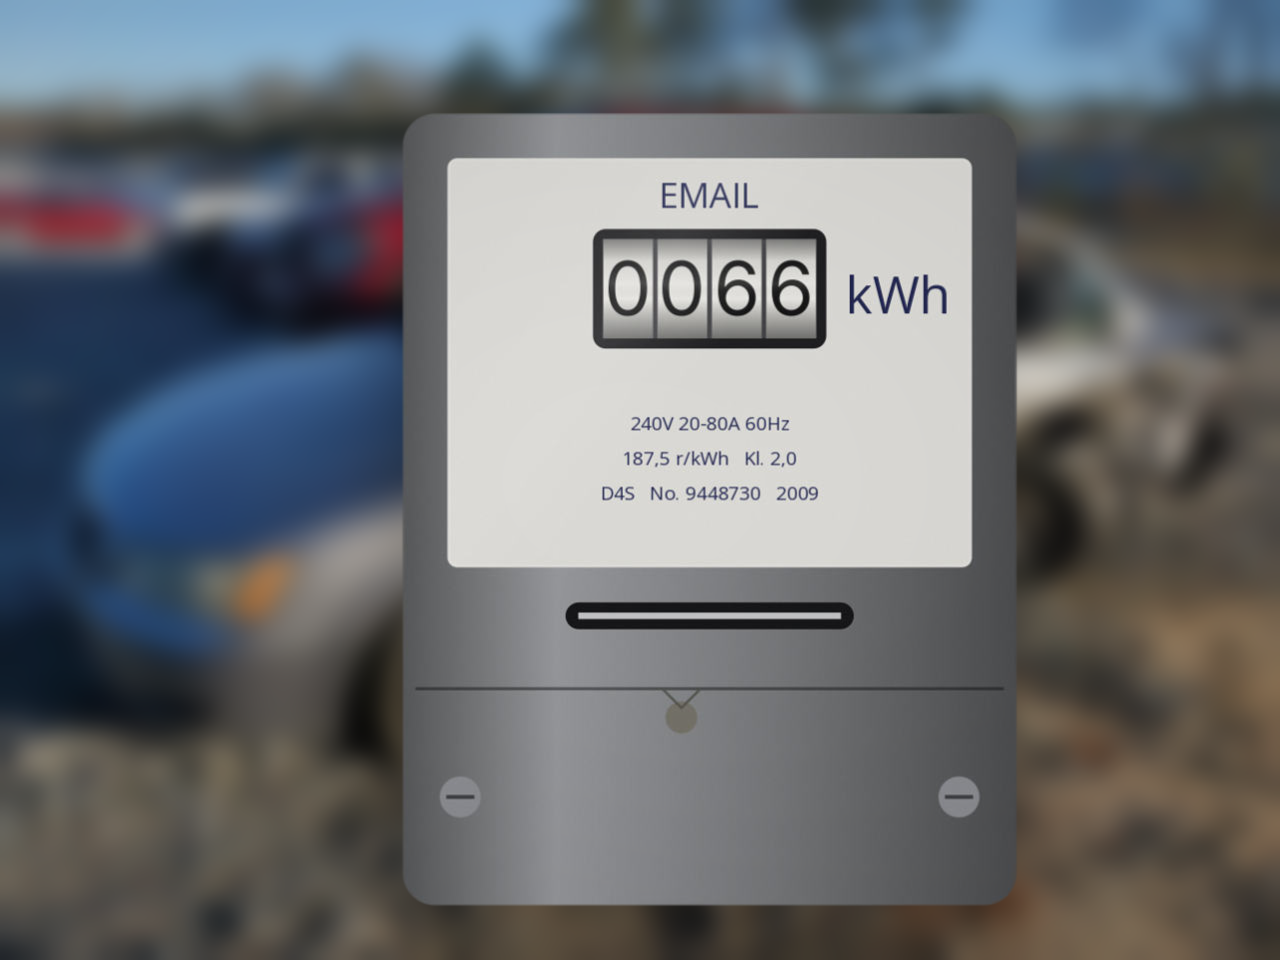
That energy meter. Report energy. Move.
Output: 66 kWh
